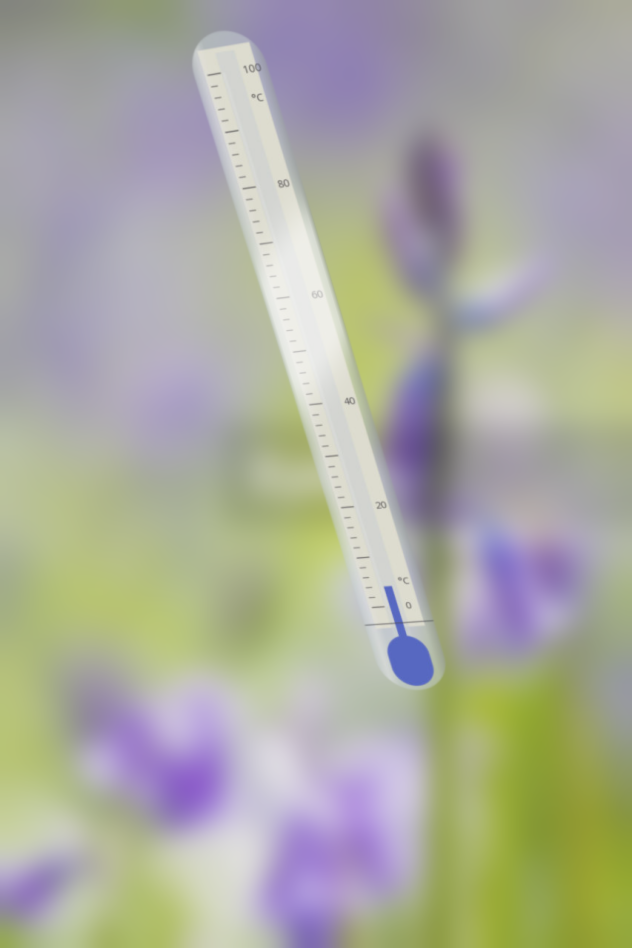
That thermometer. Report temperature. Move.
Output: 4 °C
